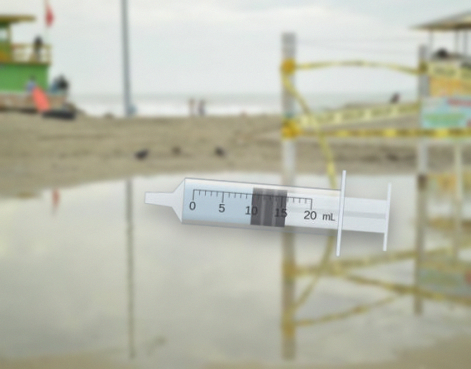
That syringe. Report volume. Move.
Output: 10 mL
